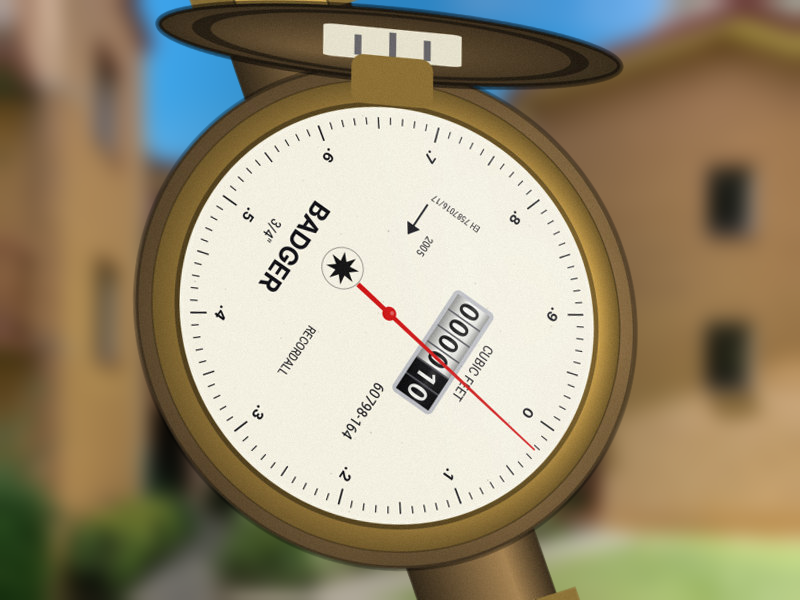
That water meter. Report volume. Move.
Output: 10.02 ft³
